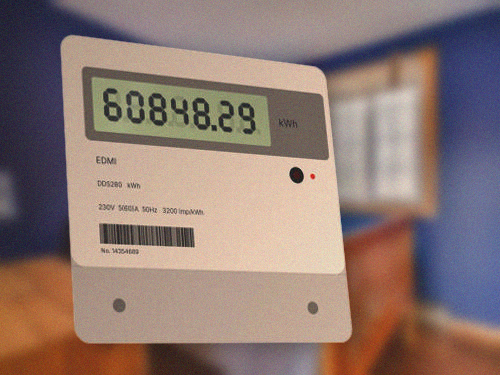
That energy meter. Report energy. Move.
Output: 60848.29 kWh
